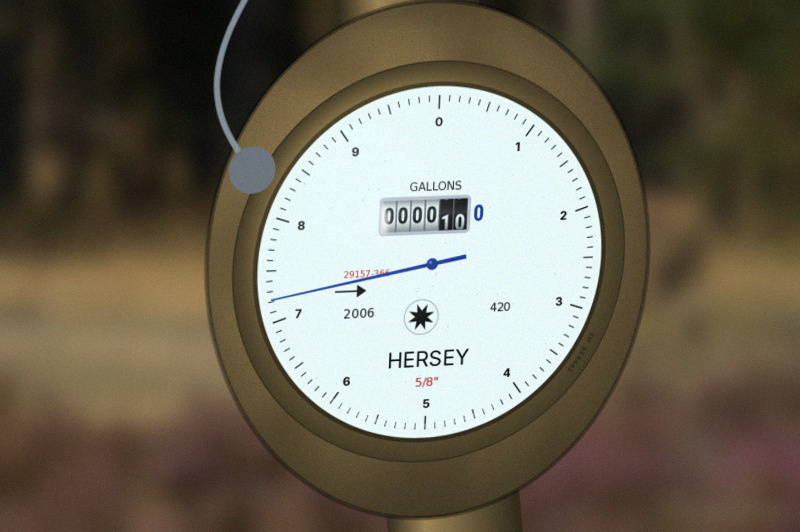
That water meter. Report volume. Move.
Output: 97.2 gal
